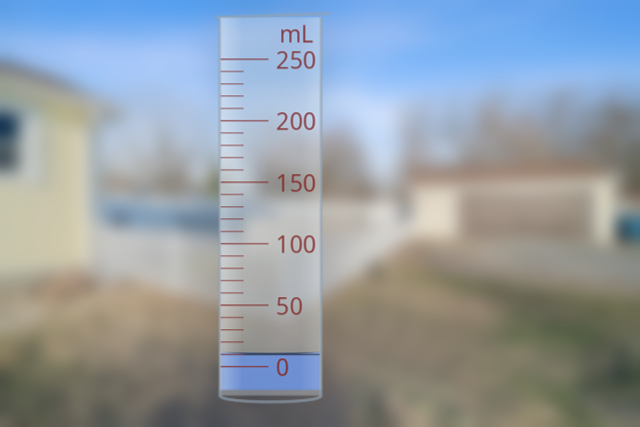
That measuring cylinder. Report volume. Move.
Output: 10 mL
